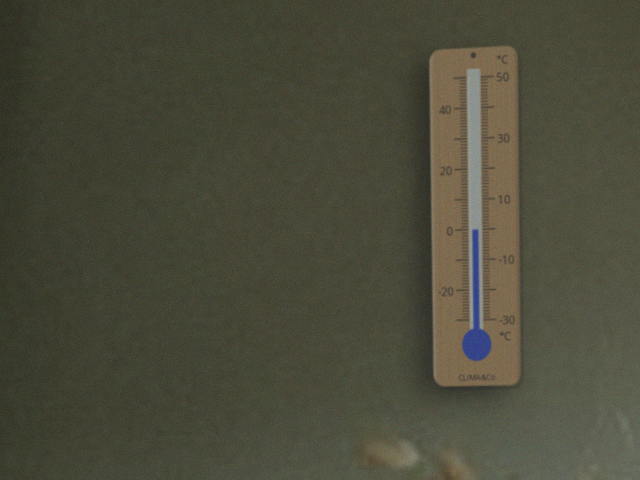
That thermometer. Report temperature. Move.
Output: 0 °C
